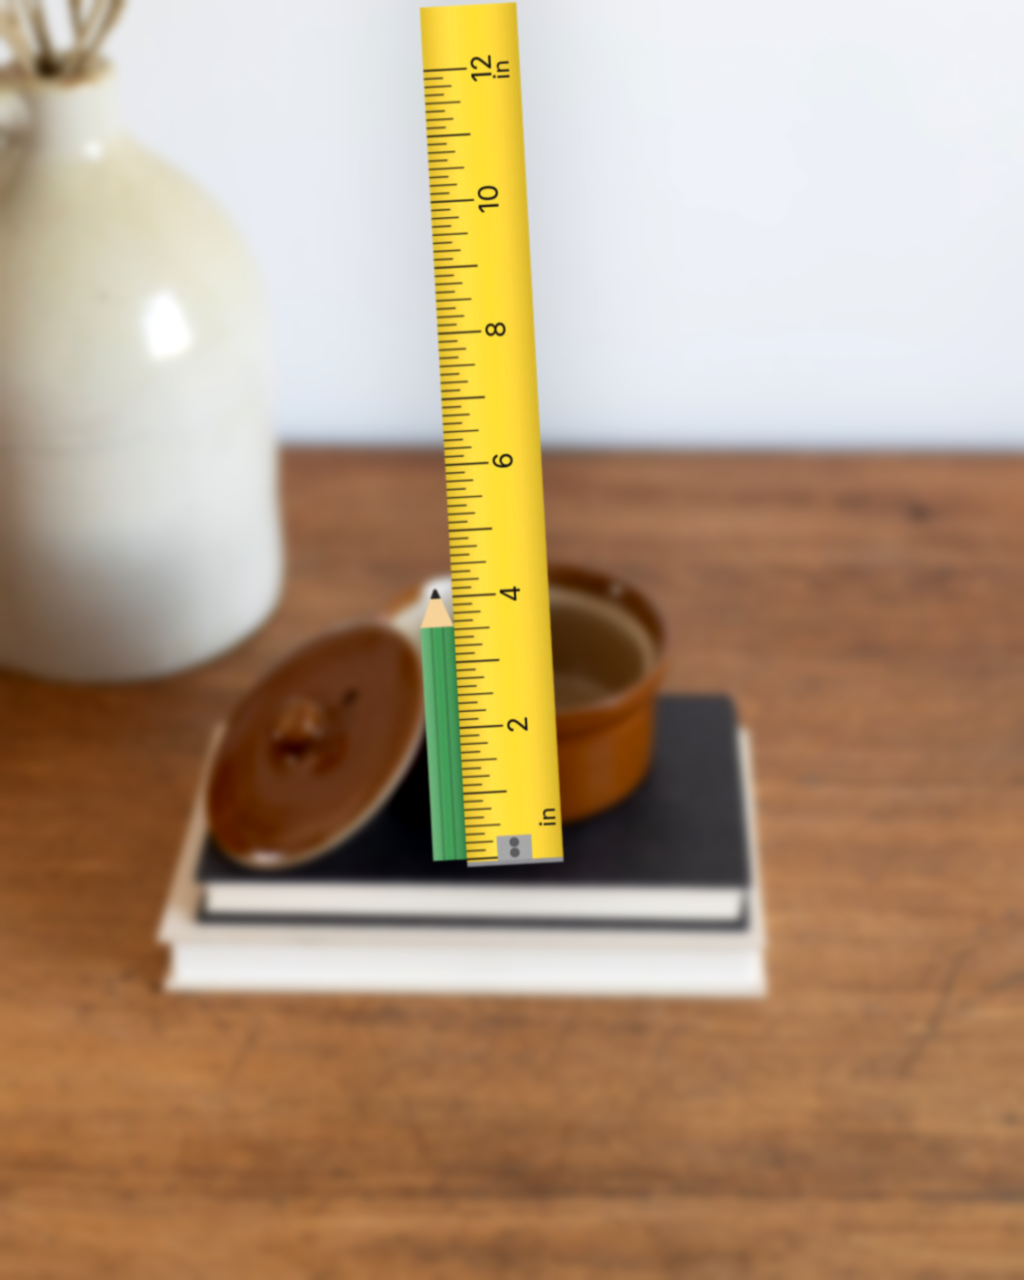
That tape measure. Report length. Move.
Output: 4.125 in
